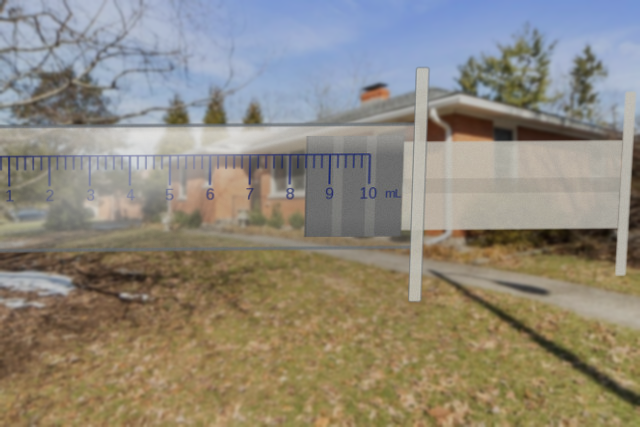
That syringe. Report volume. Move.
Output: 8.4 mL
